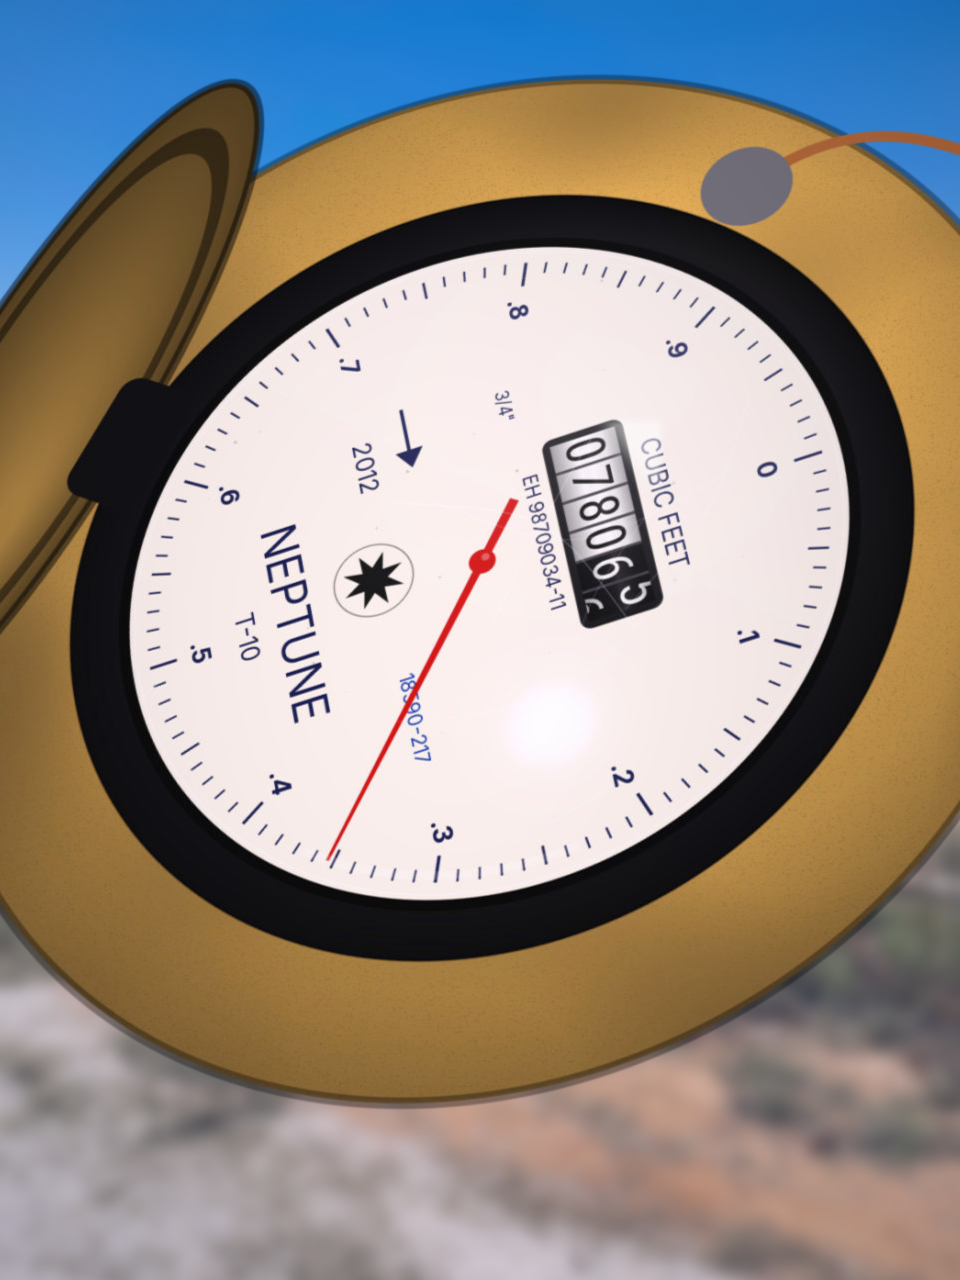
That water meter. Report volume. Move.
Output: 78065.35 ft³
